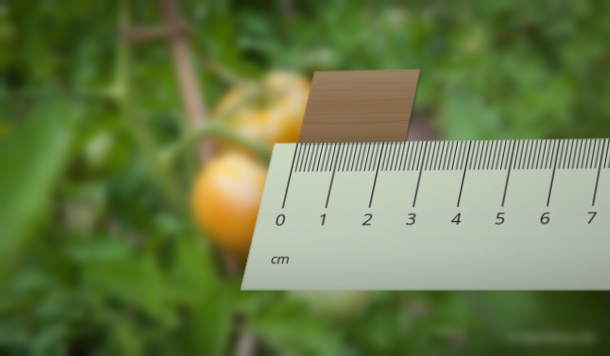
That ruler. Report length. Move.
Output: 2.5 cm
